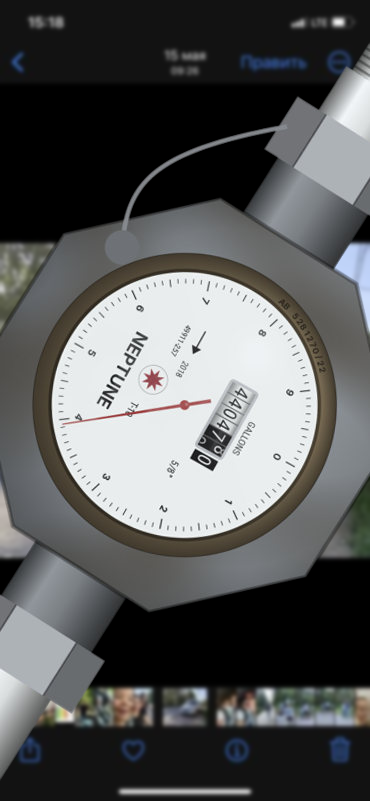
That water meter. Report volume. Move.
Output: 4404783.9 gal
